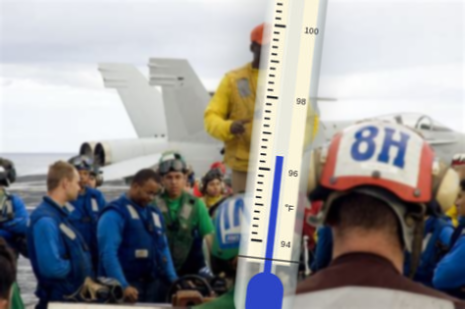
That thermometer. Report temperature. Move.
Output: 96.4 °F
